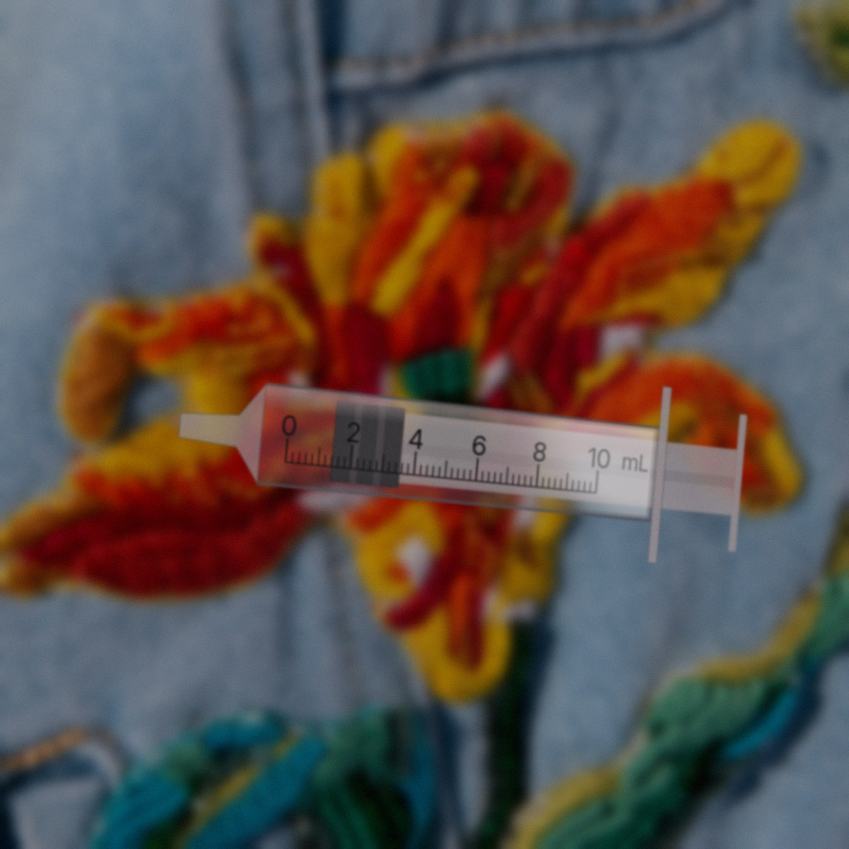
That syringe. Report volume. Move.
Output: 1.4 mL
